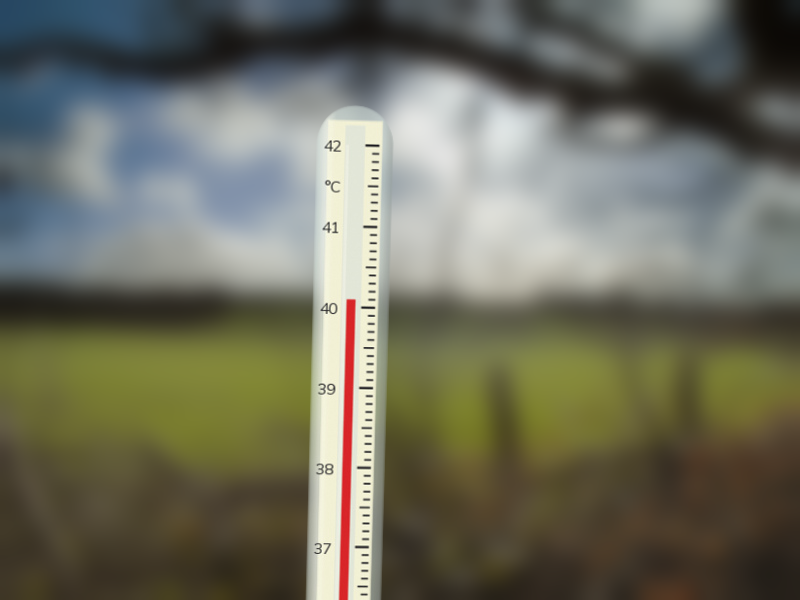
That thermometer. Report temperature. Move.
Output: 40.1 °C
